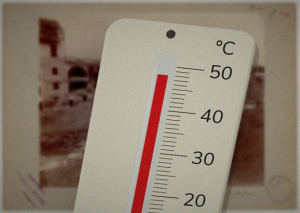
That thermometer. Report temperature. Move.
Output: 48 °C
